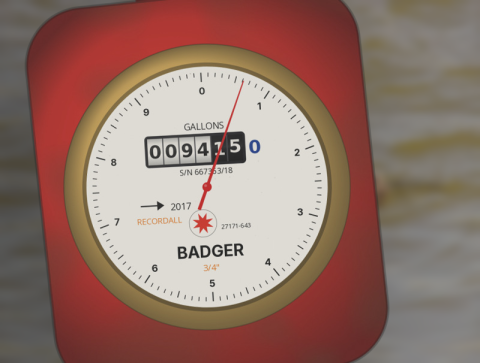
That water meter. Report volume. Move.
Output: 94150.6 gal
